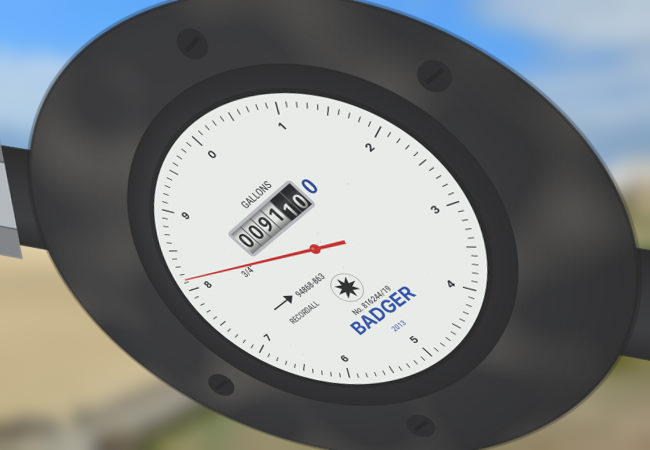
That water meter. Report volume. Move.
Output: 91098.1 gal
